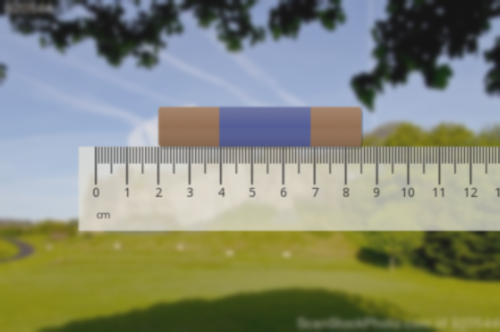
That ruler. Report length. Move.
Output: 6.5 cm
